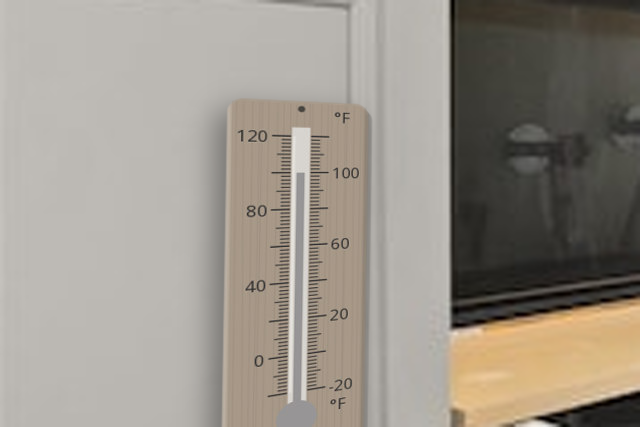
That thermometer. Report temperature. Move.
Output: 100 °F
